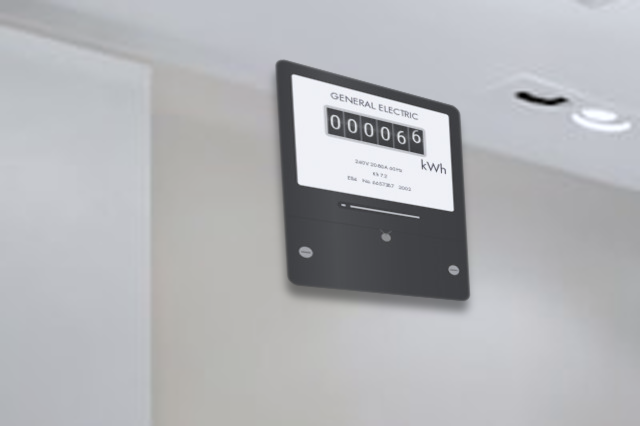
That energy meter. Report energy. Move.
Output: 66 kWh
